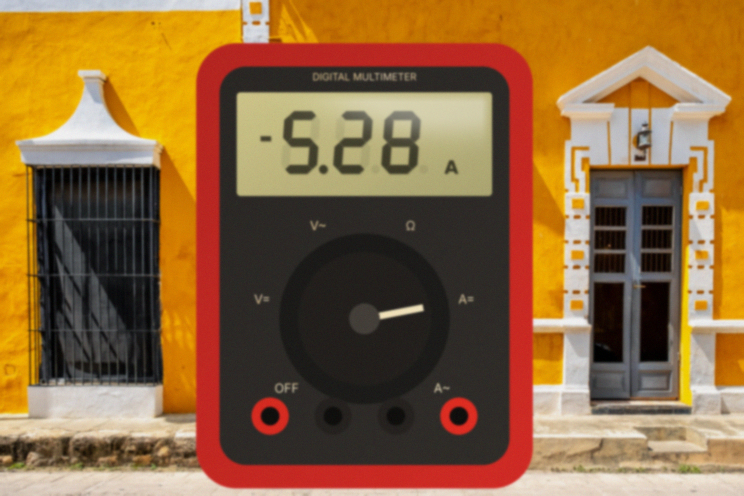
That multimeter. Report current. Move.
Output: -5.28 A
